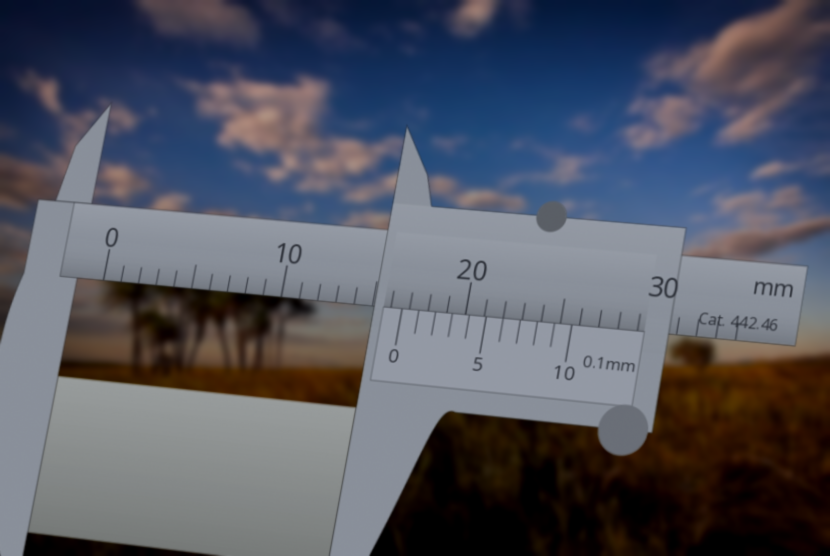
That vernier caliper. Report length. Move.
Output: 16.6 mm
